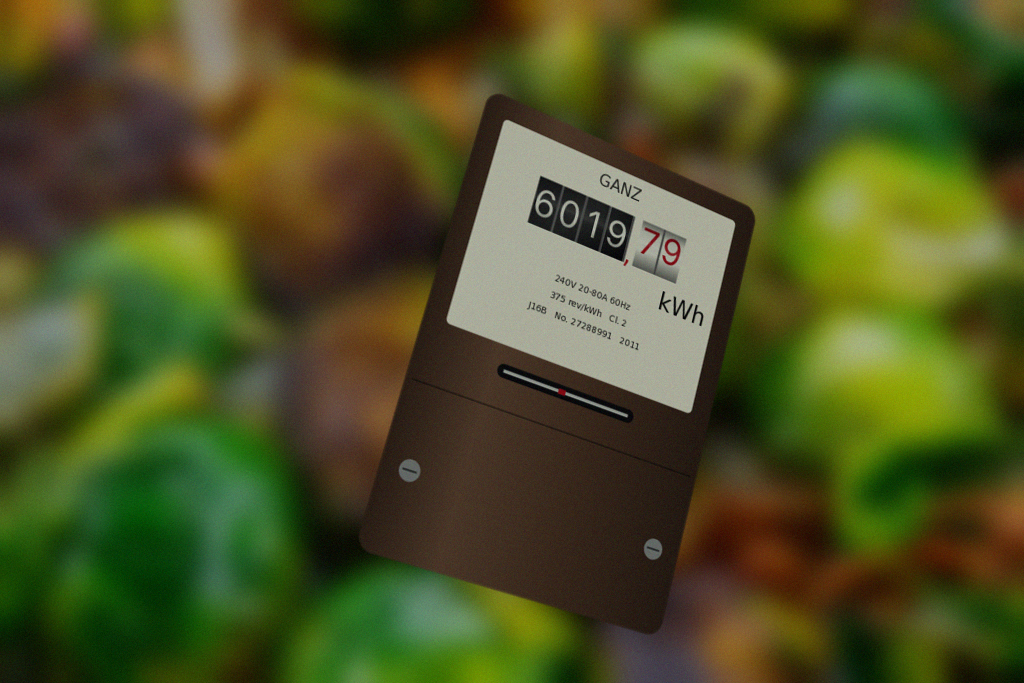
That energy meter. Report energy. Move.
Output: 6019.79 kWh
